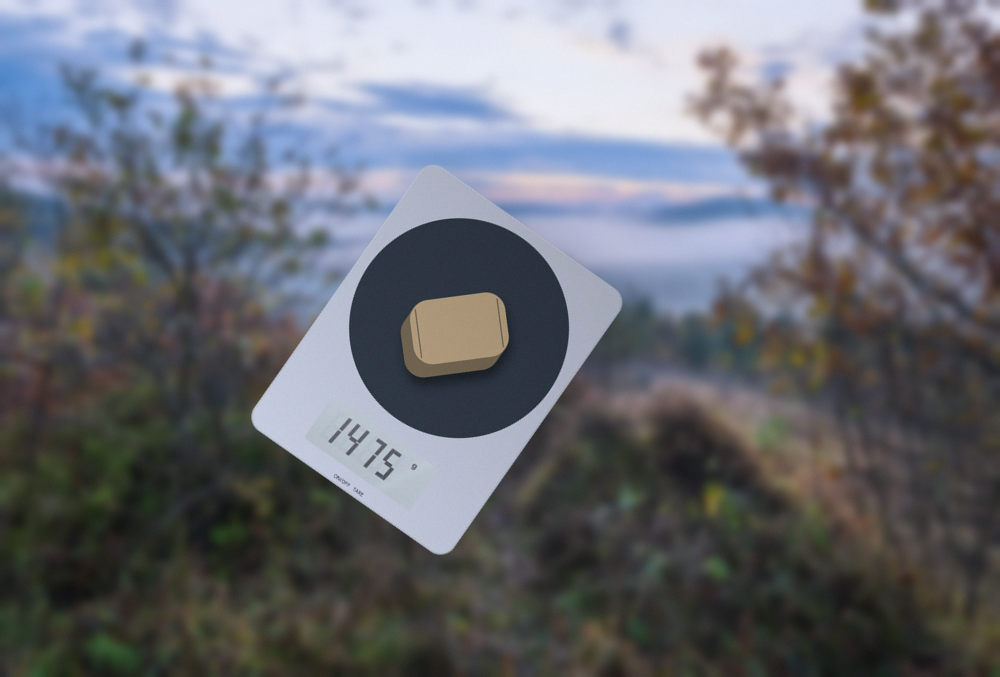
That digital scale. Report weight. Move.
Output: 1475 g
